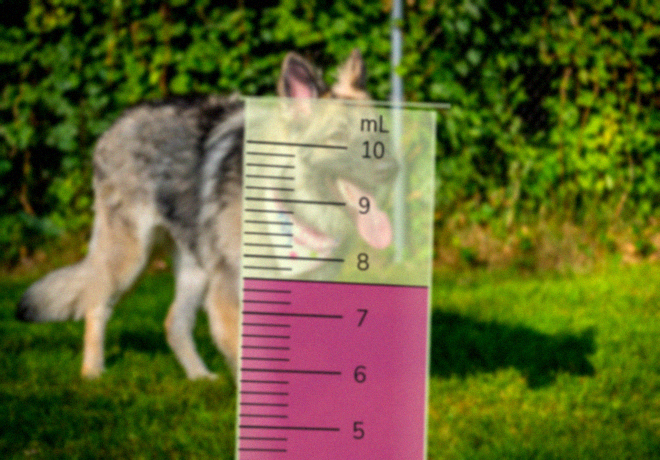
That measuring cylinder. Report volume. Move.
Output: 7.6 mL
